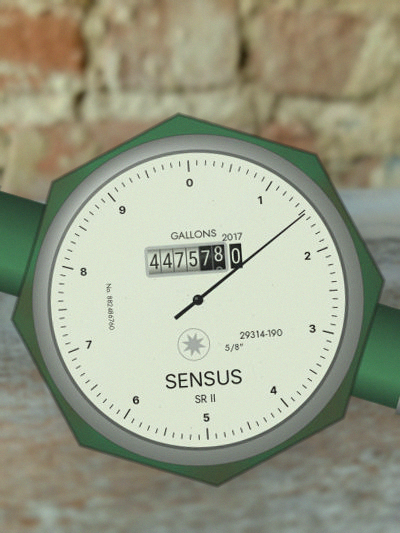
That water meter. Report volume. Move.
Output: 4475781.5 gal
